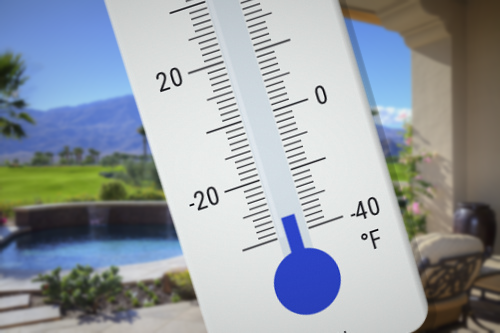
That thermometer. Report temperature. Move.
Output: -34 °F
